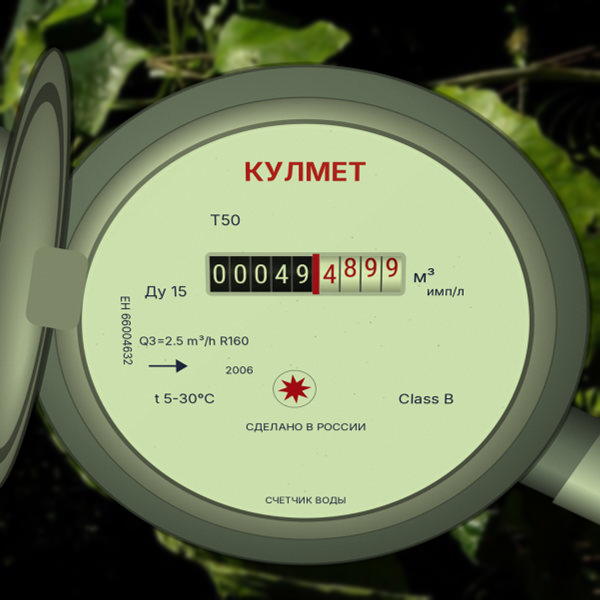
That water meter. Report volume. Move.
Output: 49.4899 m³
